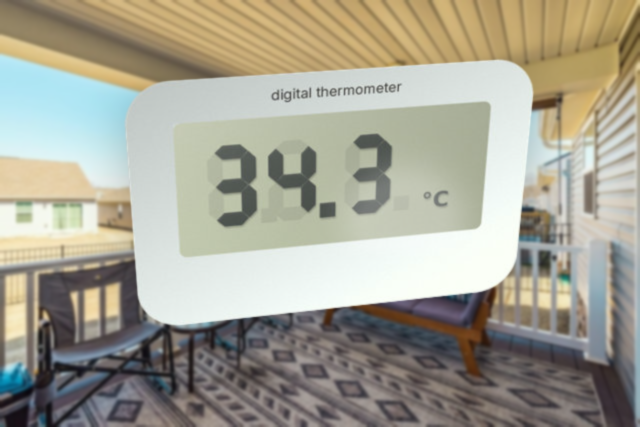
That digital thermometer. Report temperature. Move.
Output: 34.3 °C
